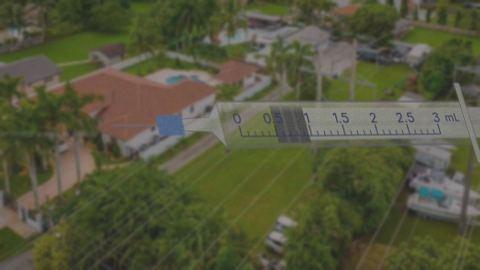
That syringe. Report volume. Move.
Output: 0.5 mL
